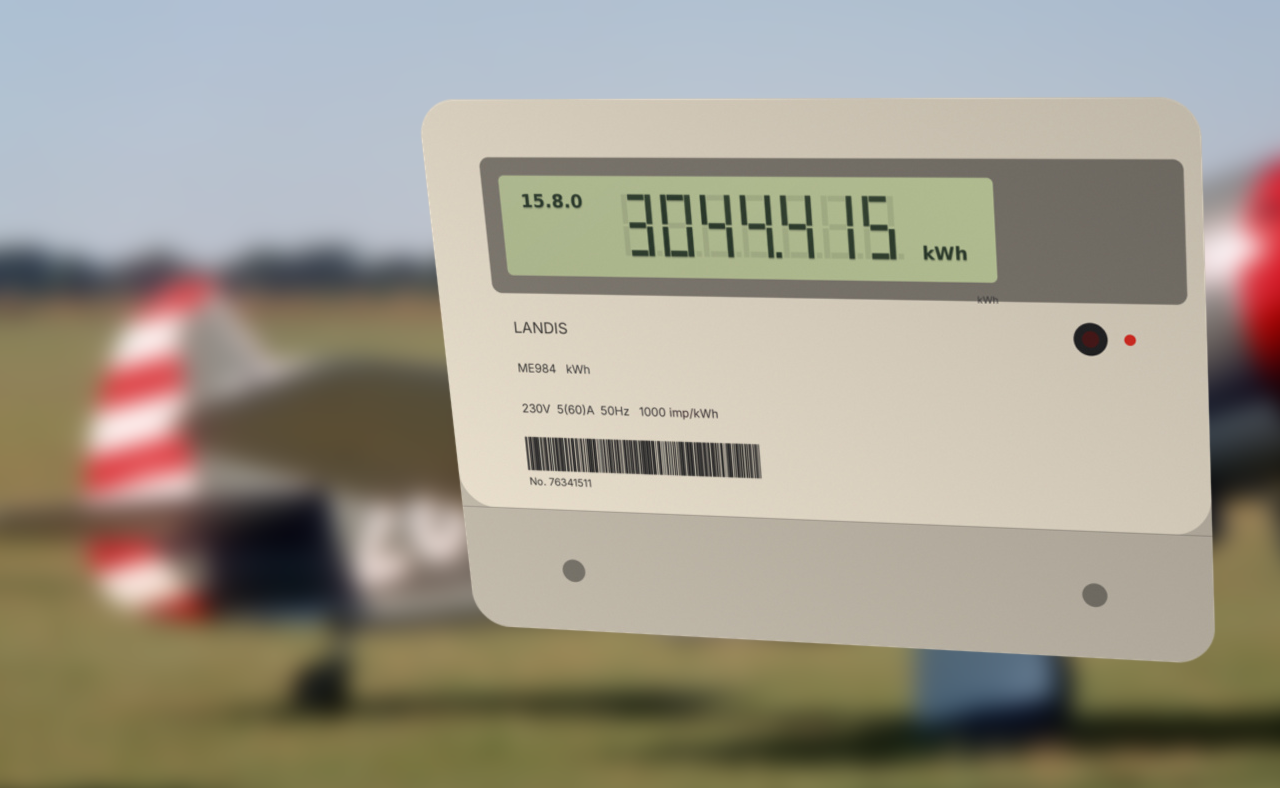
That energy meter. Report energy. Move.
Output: 3044.415 kWh
